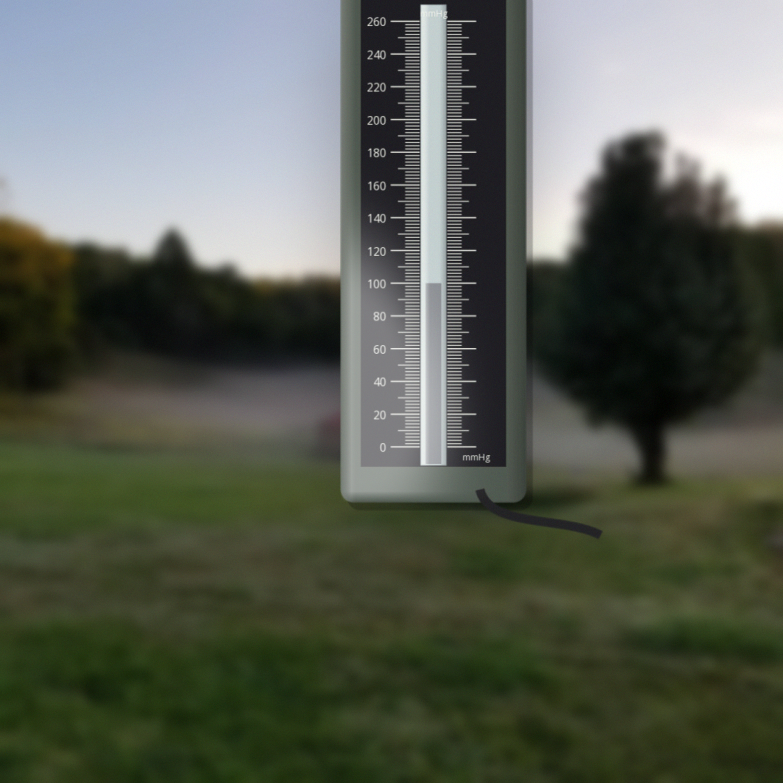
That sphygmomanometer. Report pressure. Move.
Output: 100 mmHg
